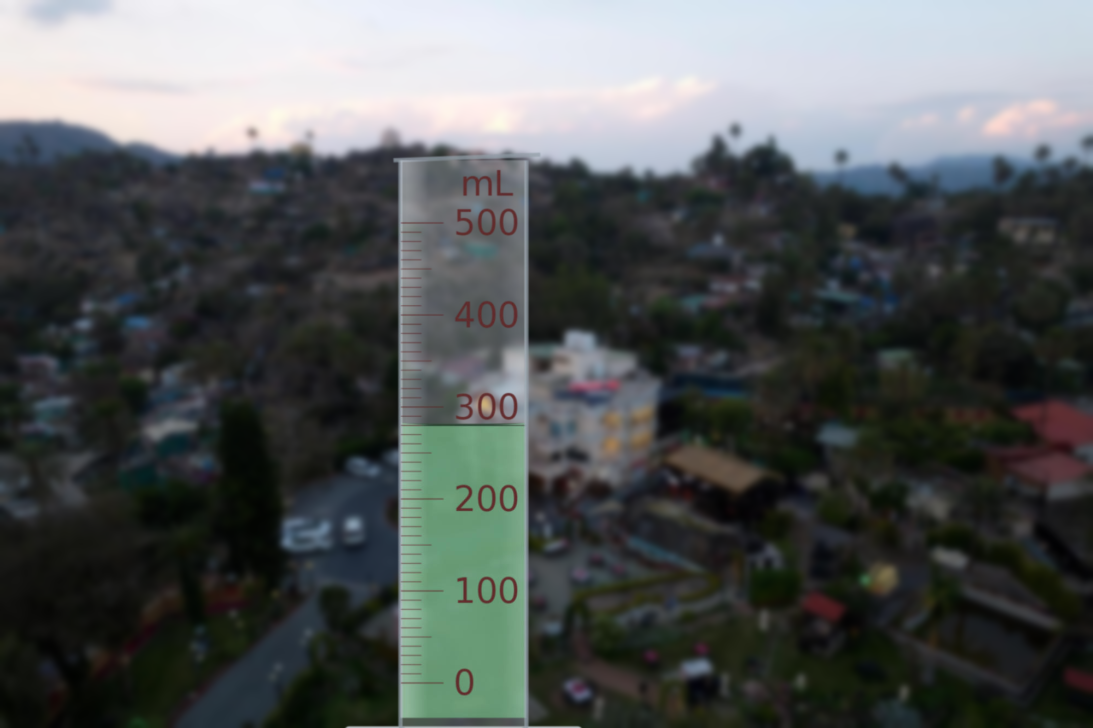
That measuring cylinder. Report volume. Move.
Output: 280 mL
